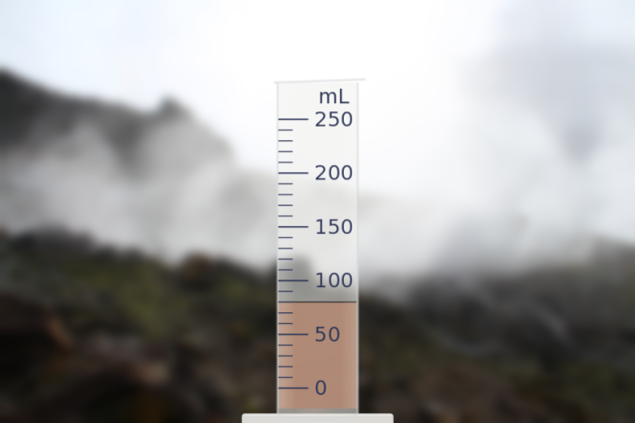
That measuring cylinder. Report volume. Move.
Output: 80 mL
